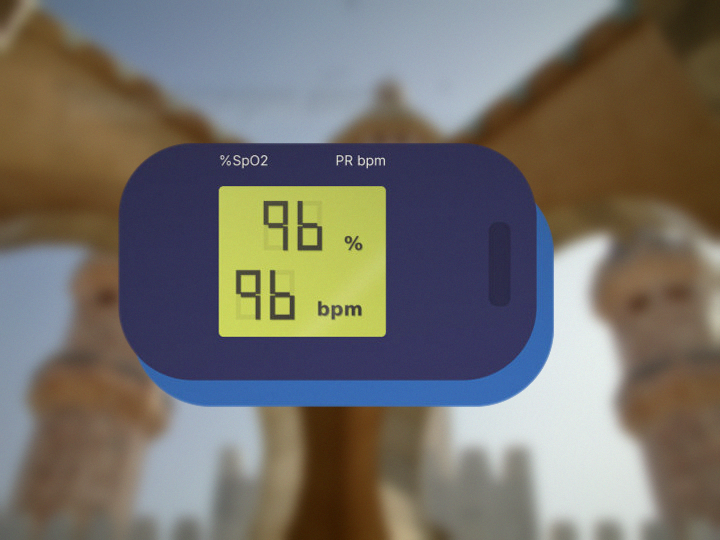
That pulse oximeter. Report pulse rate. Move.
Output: 96 bpm
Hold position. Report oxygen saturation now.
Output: 96 %
